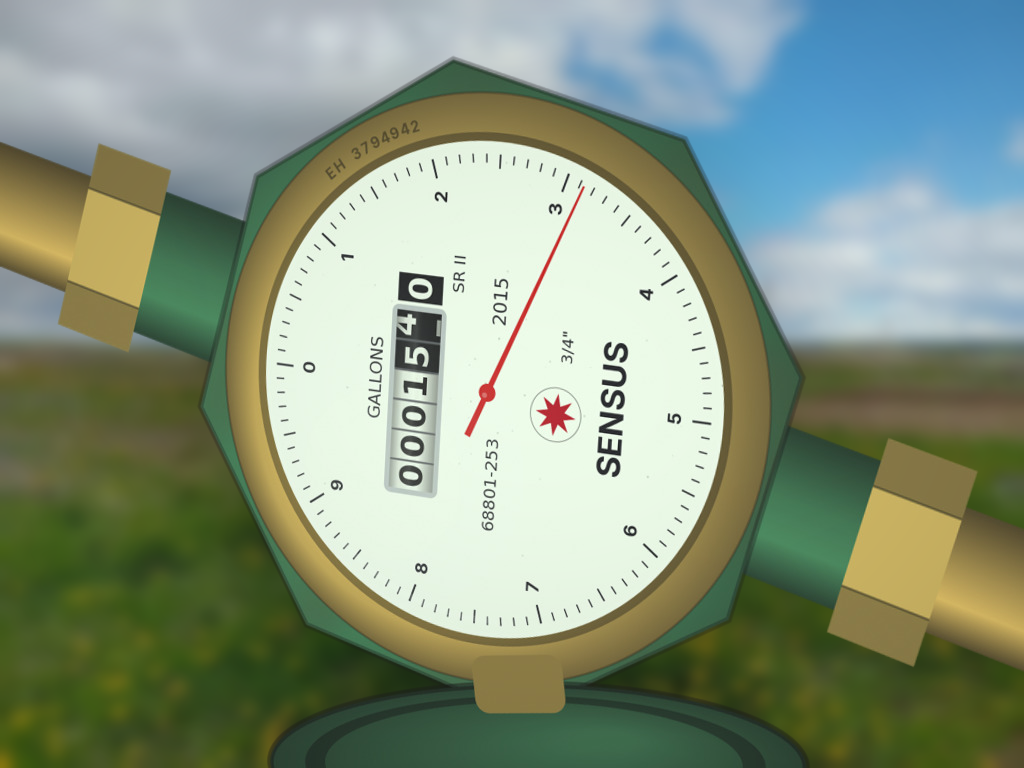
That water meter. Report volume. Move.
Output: 1543.1 gal
